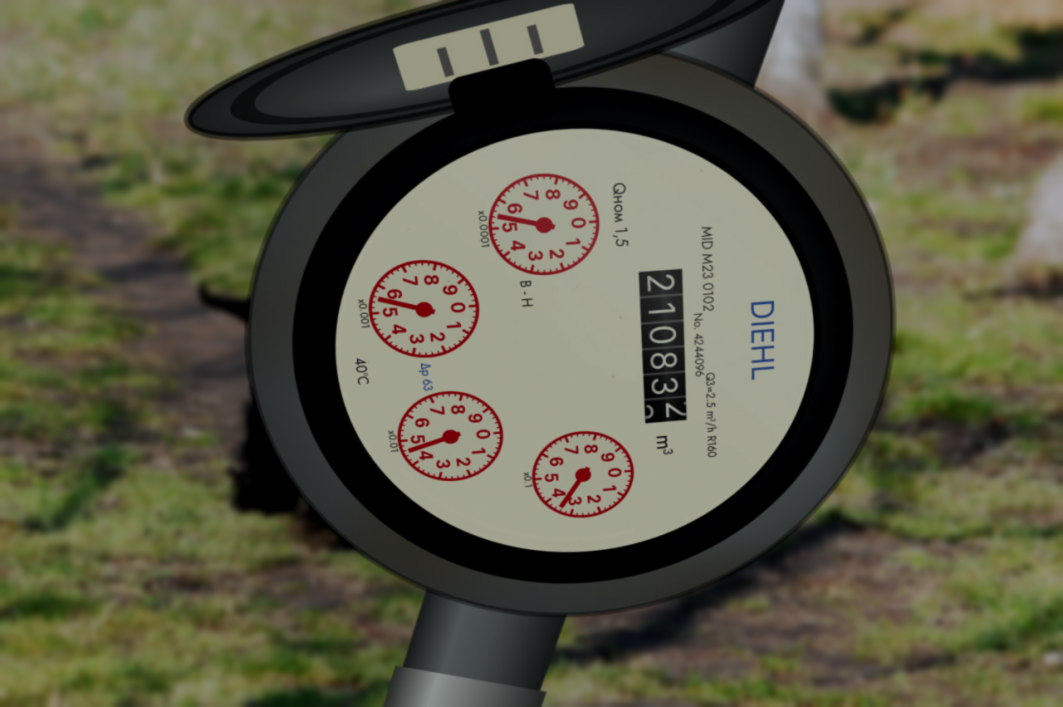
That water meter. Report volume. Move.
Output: 210832.3455 m³
